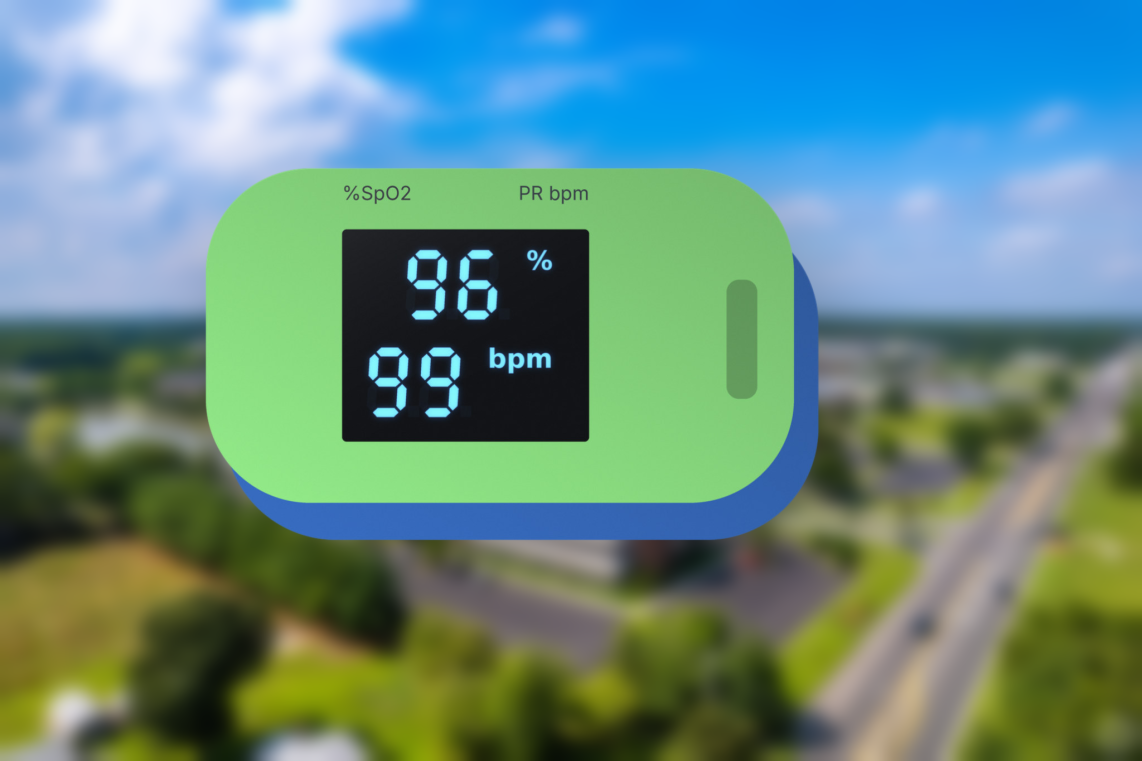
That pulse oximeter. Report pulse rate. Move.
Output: 99 bpm
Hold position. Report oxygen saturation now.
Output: 96 %
